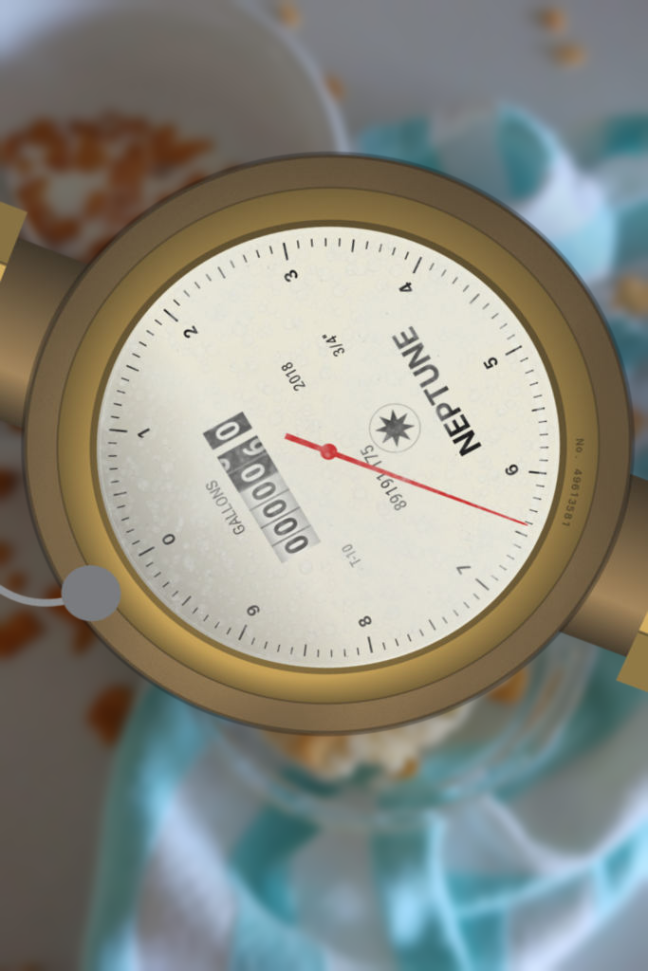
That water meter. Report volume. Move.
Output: 56.4 gal
